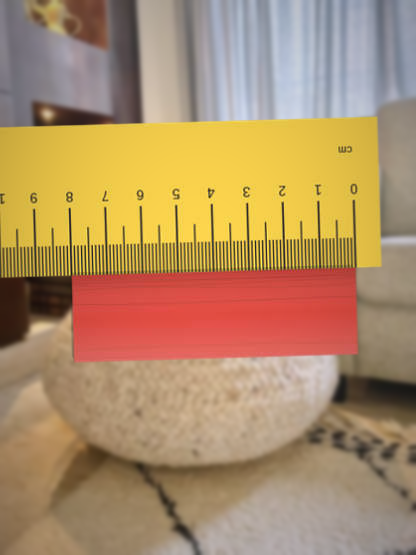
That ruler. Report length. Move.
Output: 8 cm
